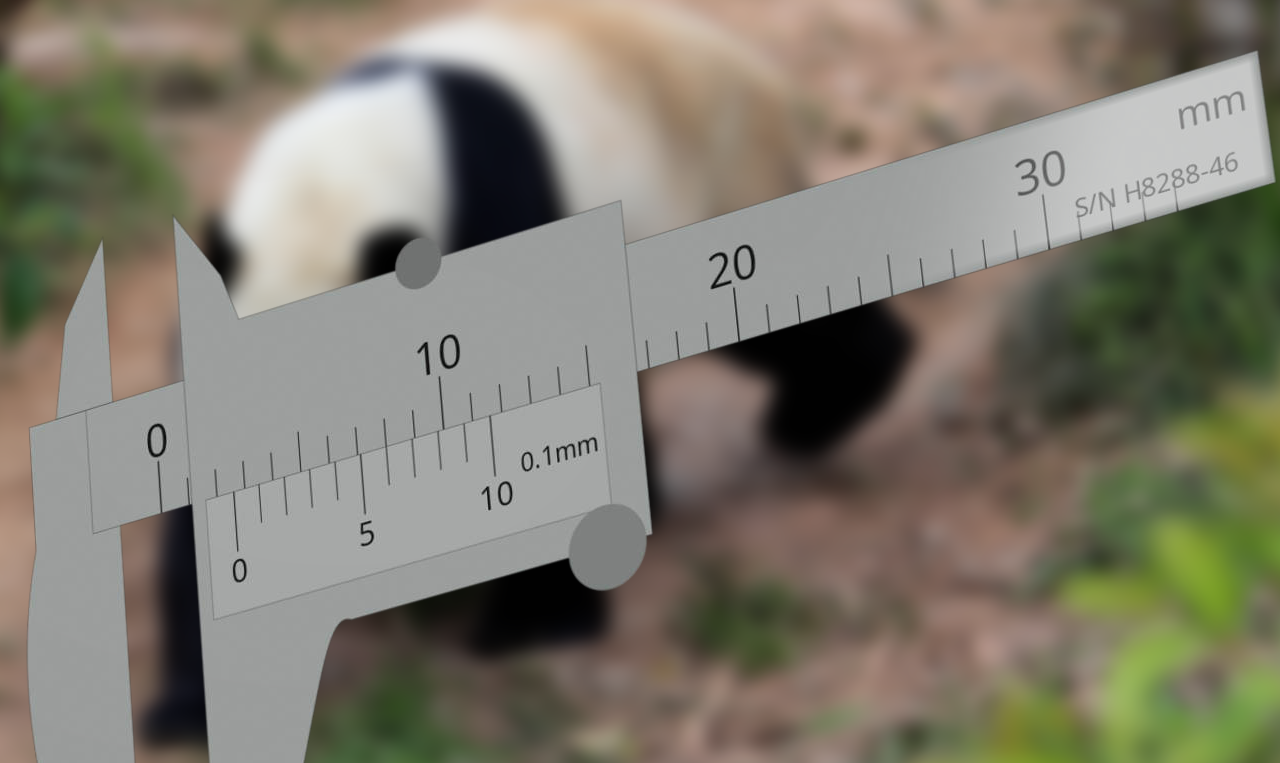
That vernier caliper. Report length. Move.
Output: 2.6 mm
